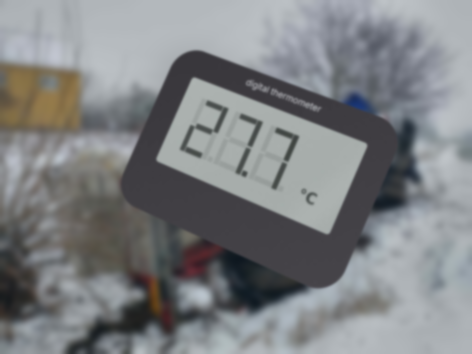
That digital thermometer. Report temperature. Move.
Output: 27.7 °C
